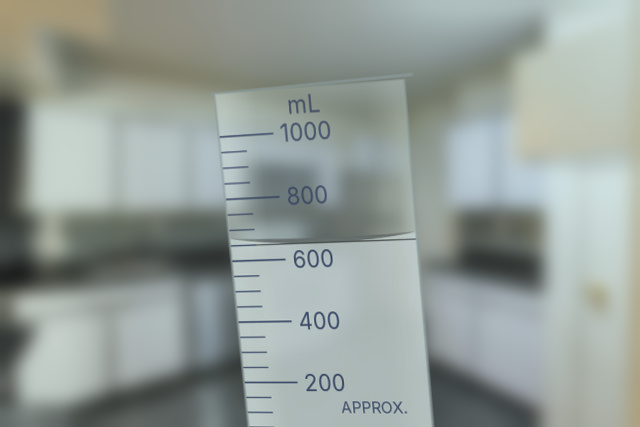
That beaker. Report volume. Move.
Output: 650 mL
